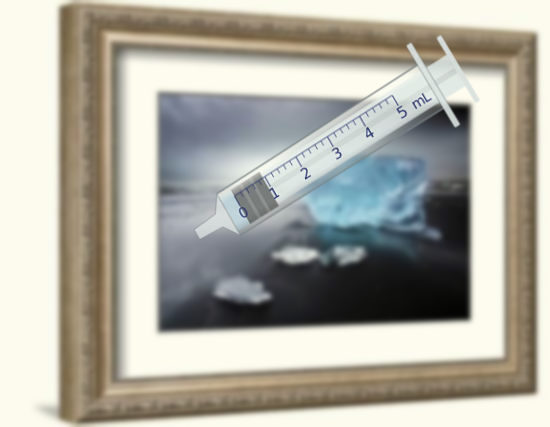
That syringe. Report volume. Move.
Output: 0 mL
